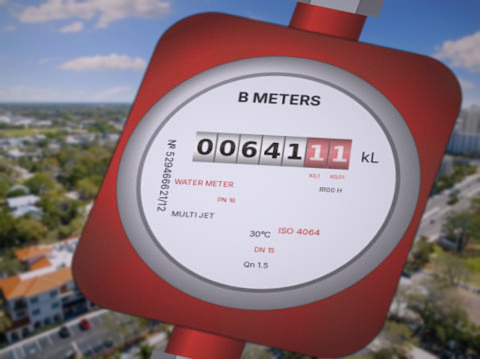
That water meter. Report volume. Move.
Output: 641.11 kL
